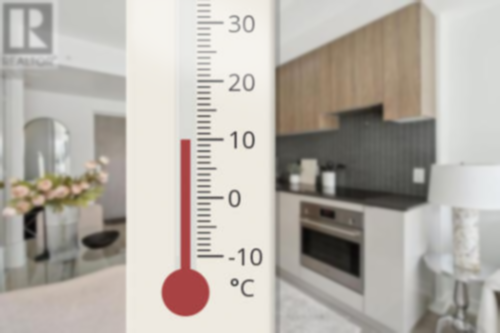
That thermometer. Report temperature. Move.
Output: 10 °C
